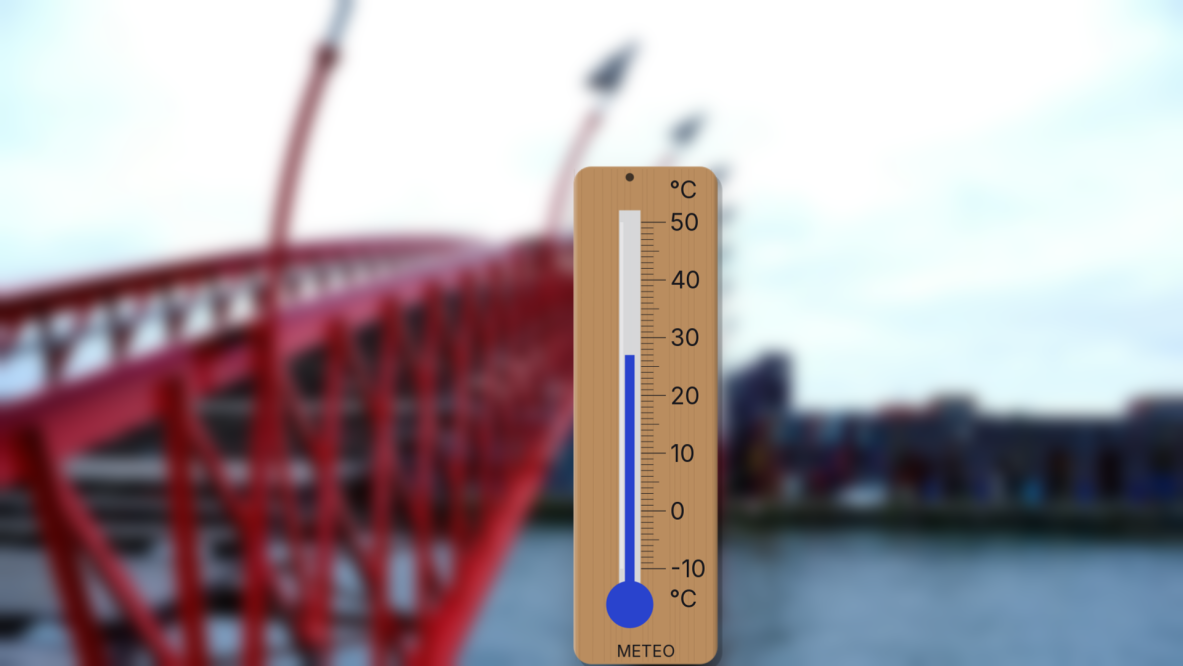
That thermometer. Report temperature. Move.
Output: 27 °C
